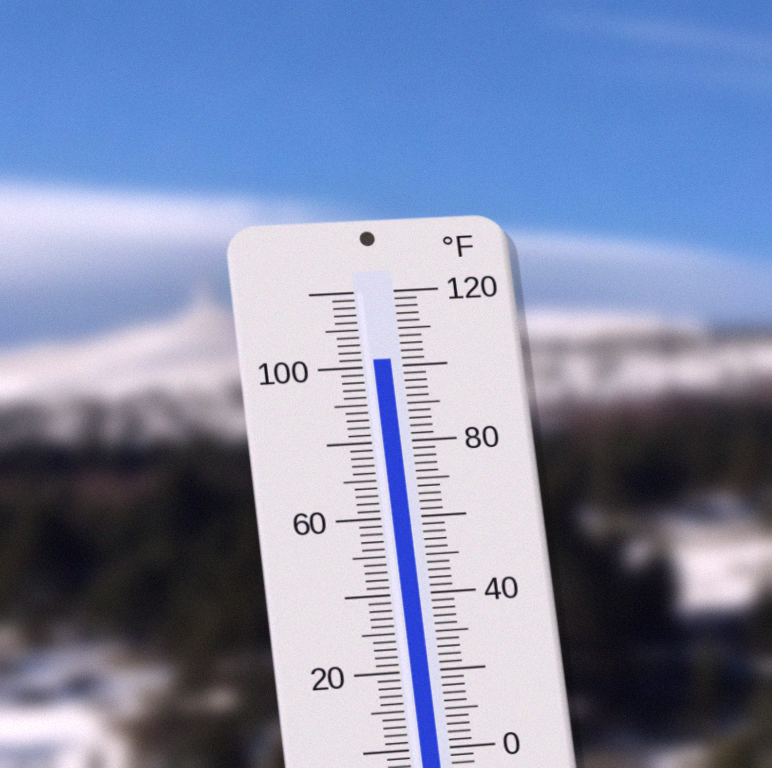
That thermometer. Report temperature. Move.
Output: 102 °F
